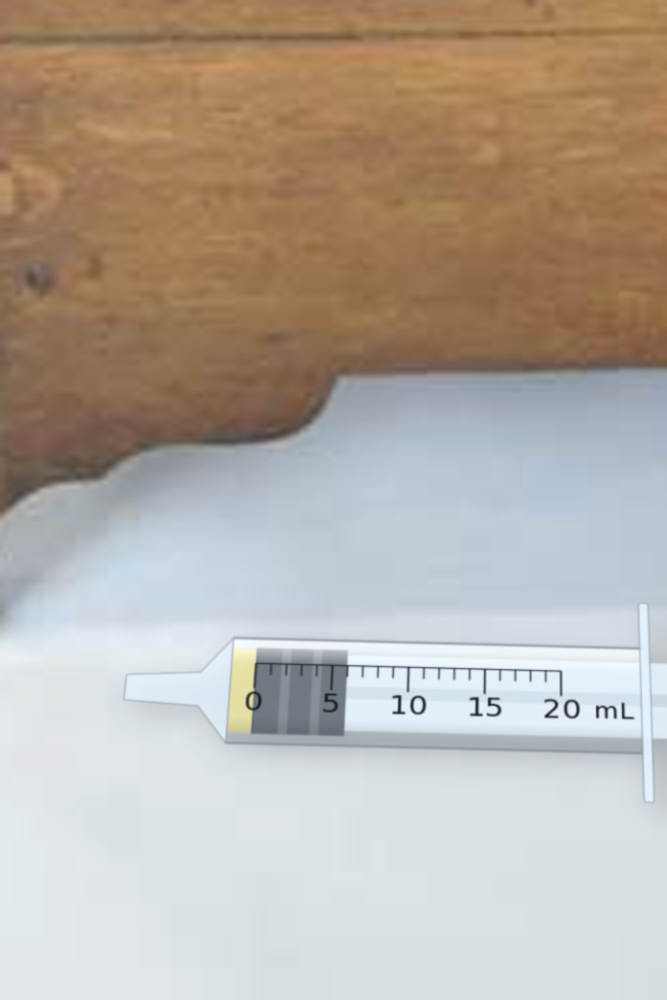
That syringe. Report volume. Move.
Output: 0 mL
